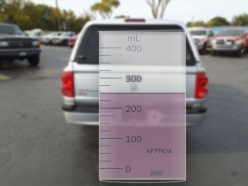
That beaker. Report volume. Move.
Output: 250 mL
